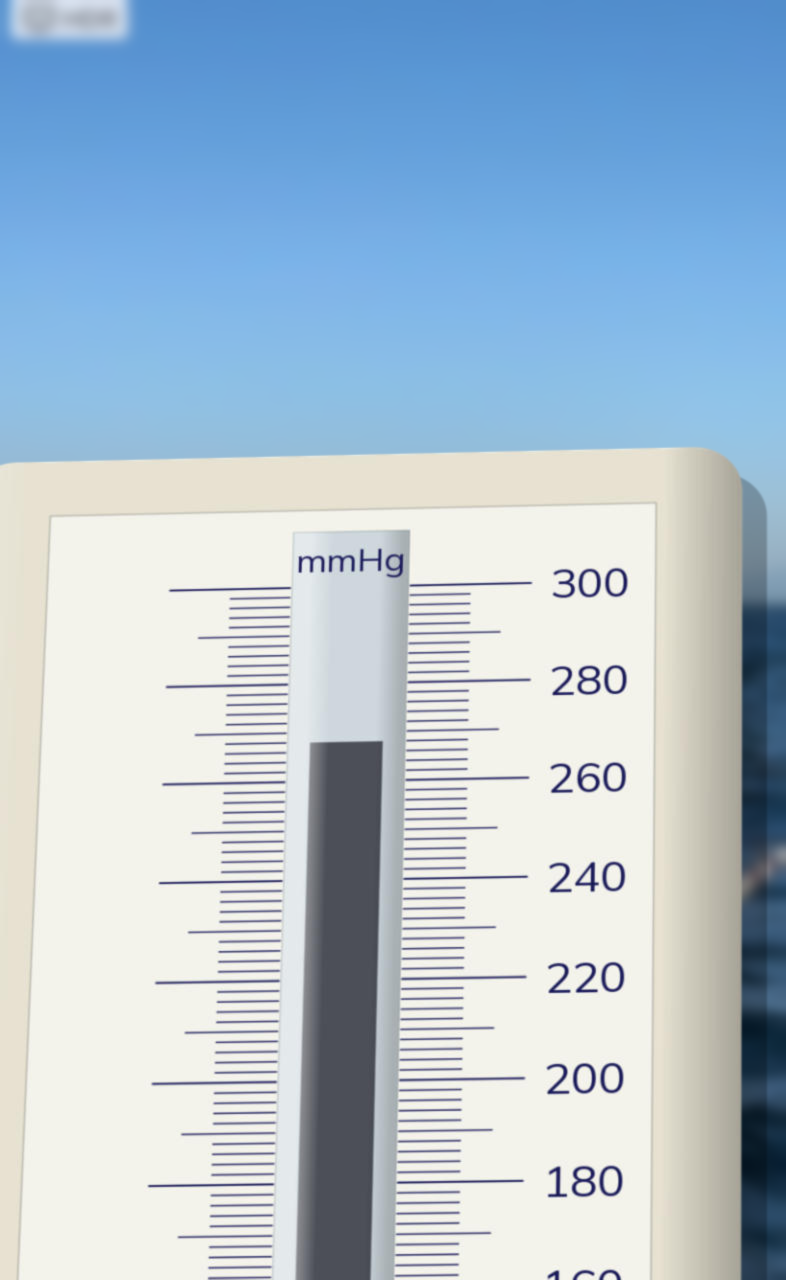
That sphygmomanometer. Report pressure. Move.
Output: 268 mmHg
